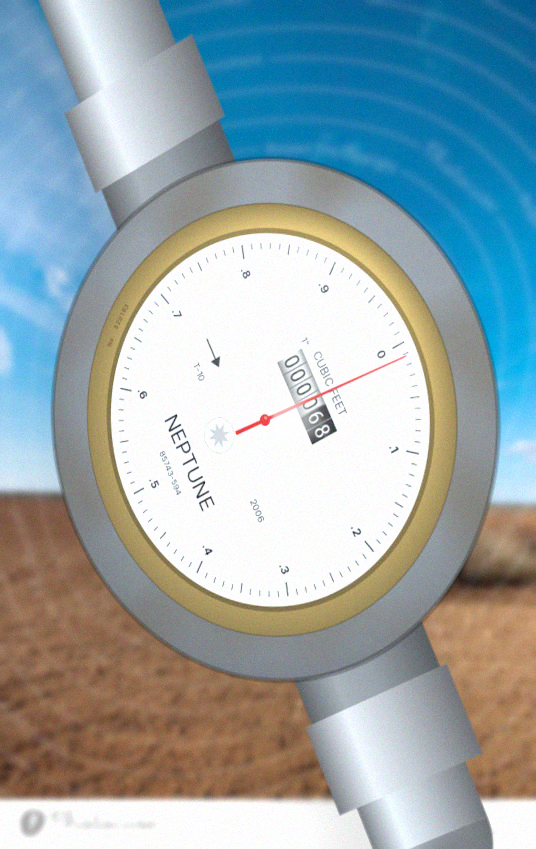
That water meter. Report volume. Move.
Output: 68.01 ft³
